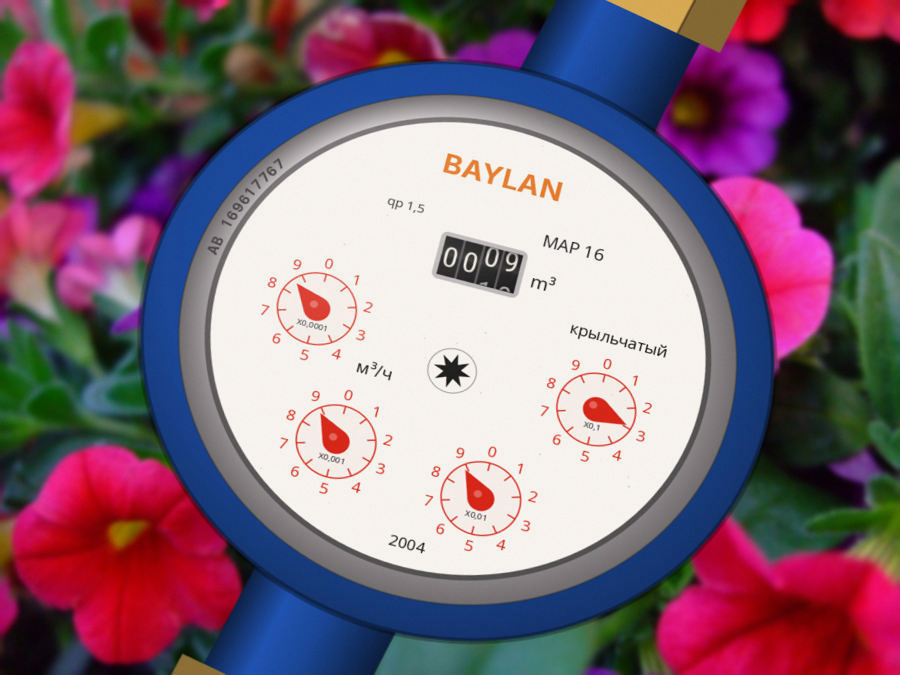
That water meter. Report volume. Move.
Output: 9.2888 m³
